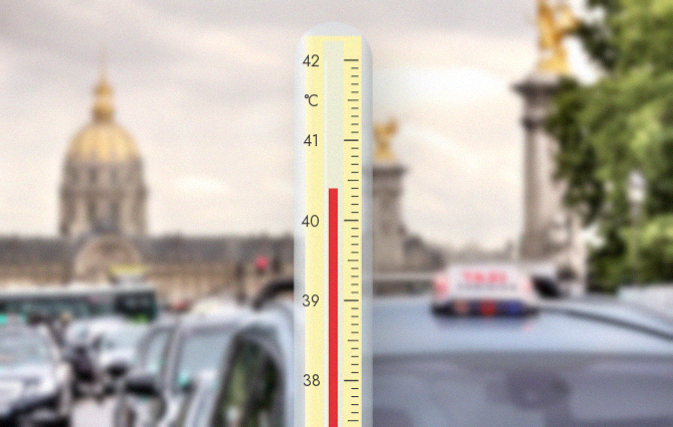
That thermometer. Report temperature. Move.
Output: 40.4 °C
